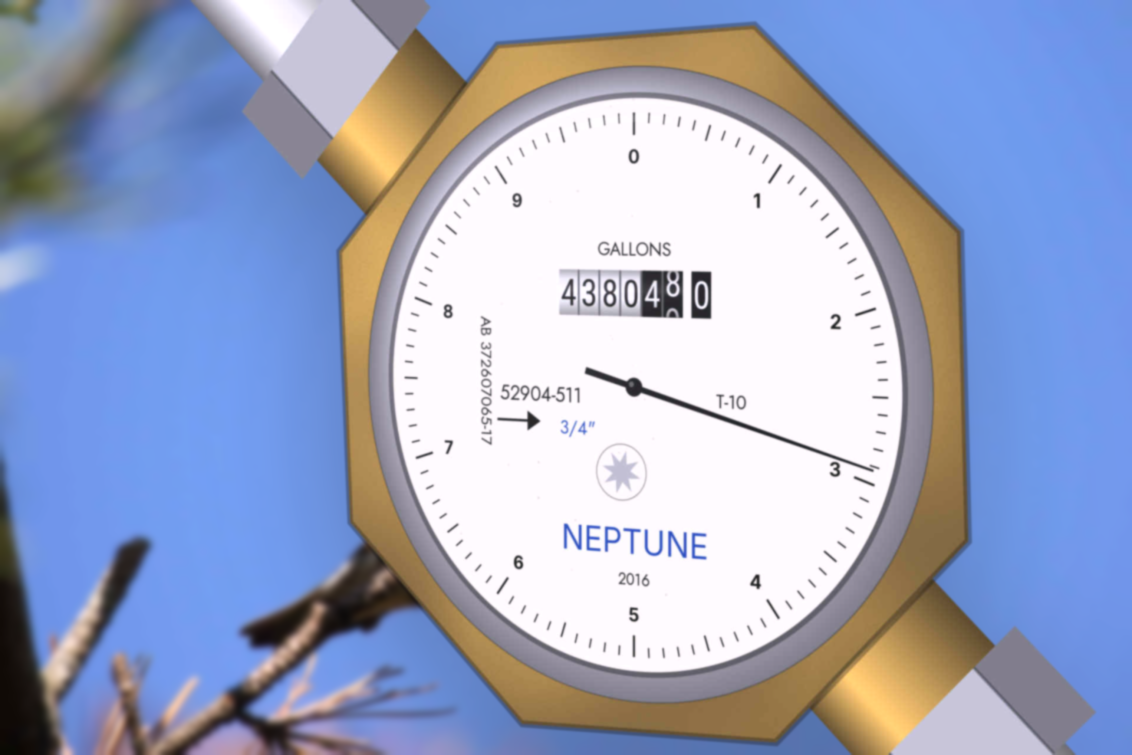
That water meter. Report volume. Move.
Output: 4380482.9 gal
